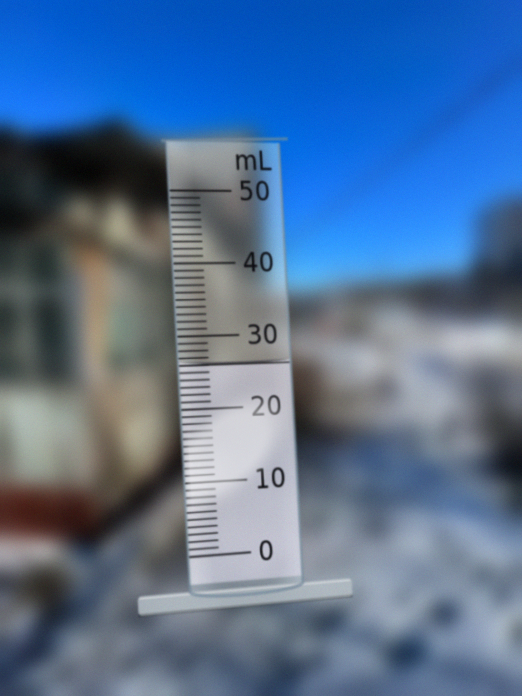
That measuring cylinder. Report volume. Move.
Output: 26 mL
